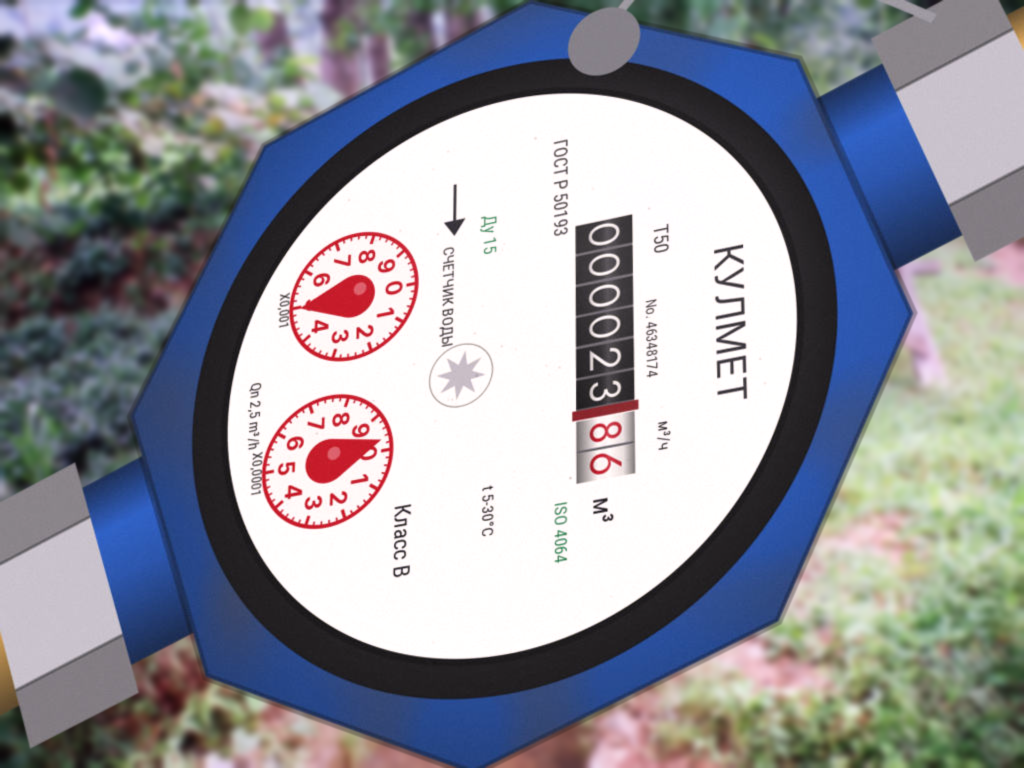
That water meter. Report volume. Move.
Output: 23.8649 m³
